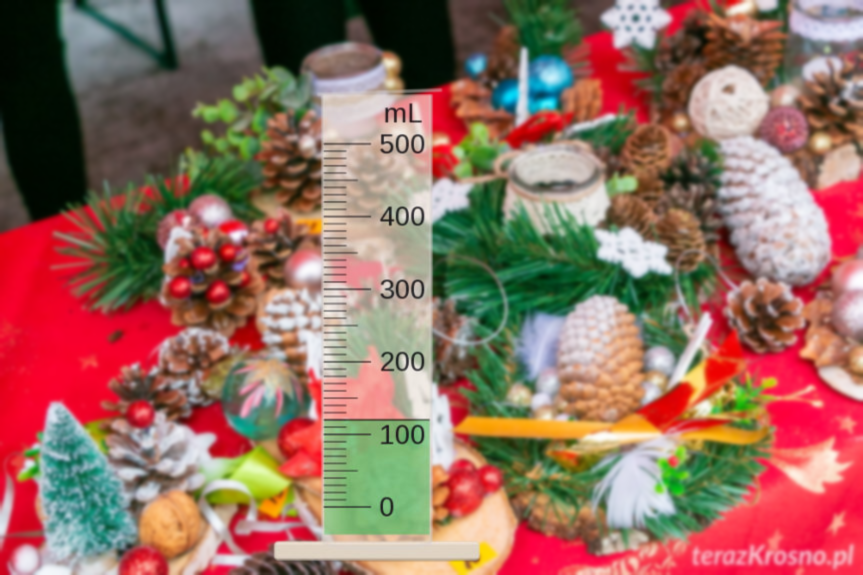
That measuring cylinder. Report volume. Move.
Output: 120 mL
